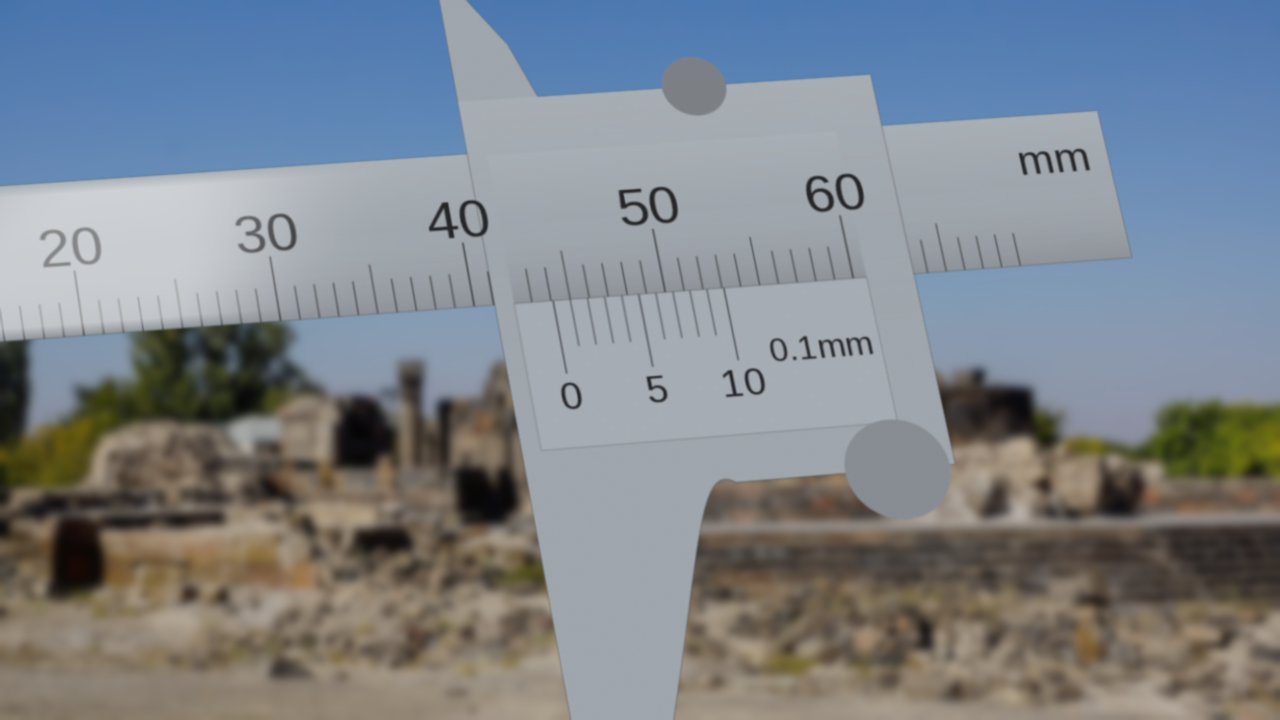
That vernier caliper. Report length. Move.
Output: 44.1 mm
